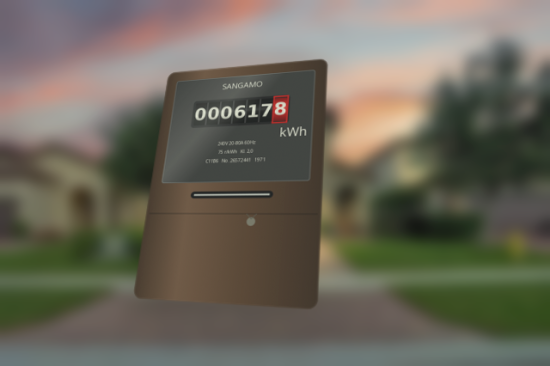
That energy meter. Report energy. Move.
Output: 617.8 kWh
